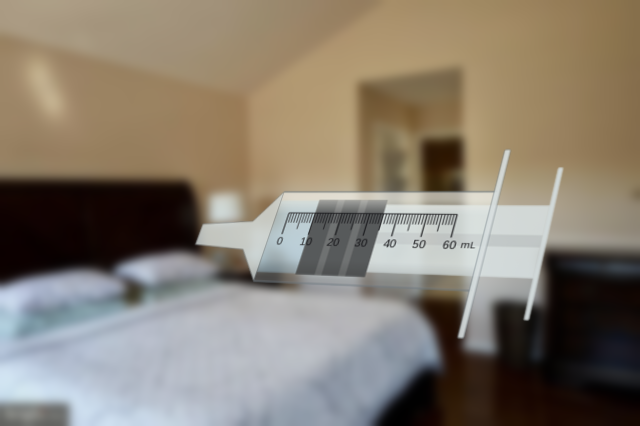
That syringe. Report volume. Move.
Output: 10 mL
